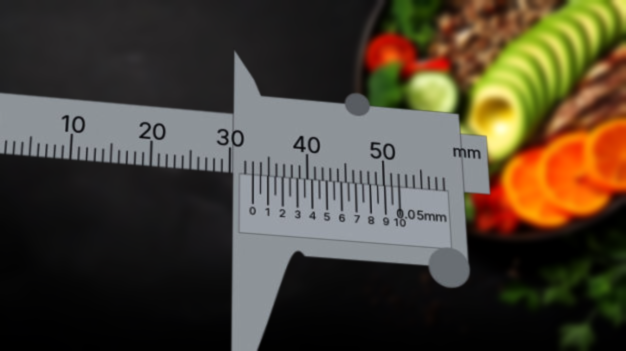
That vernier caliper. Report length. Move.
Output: 33.0 mm
